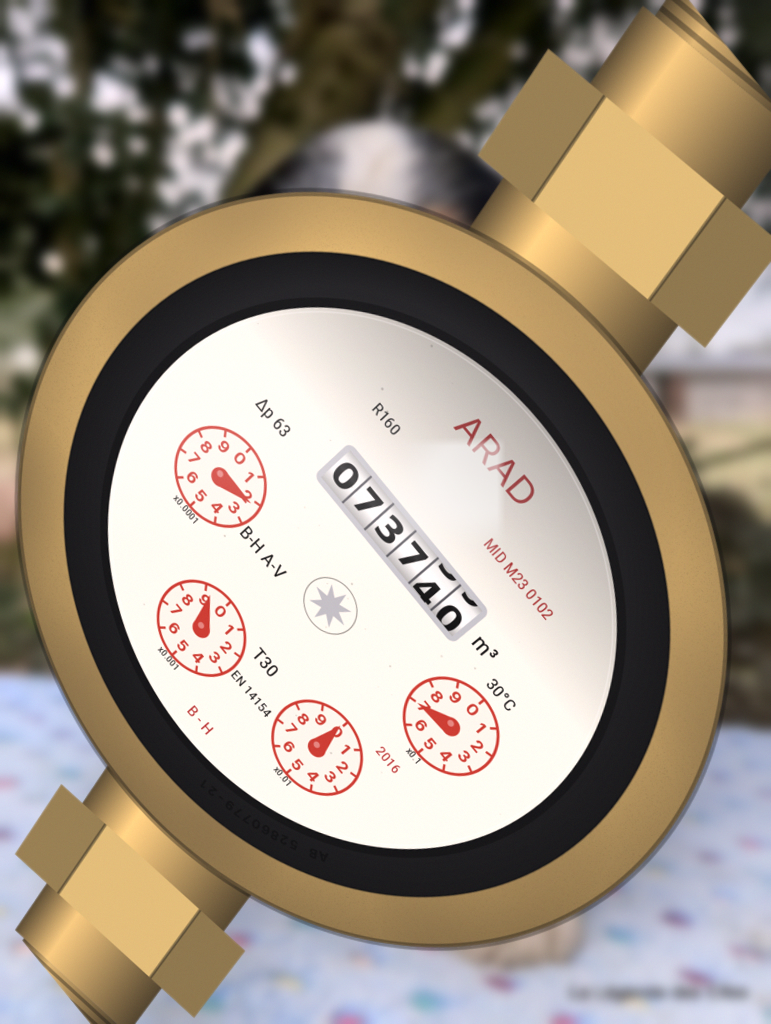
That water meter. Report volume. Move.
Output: 73739.6992 m³
